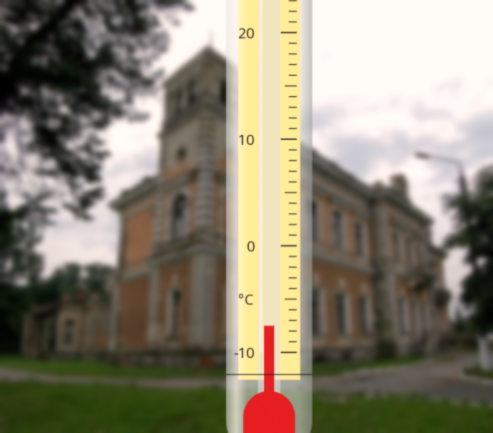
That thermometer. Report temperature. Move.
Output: -7.5 °C
